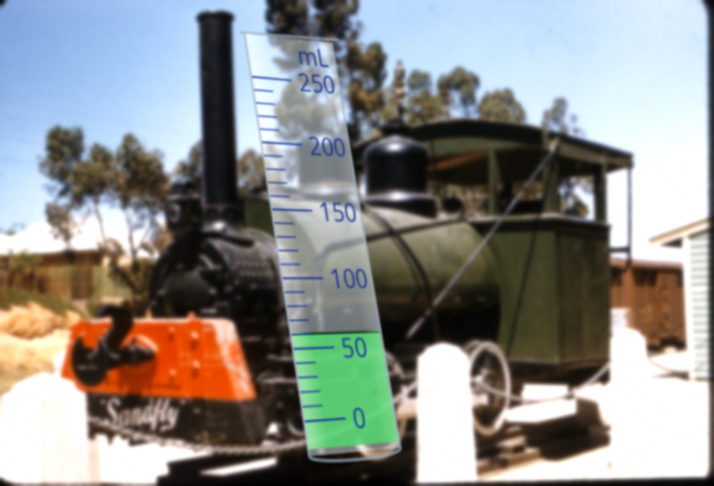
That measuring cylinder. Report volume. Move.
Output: 60 mL
